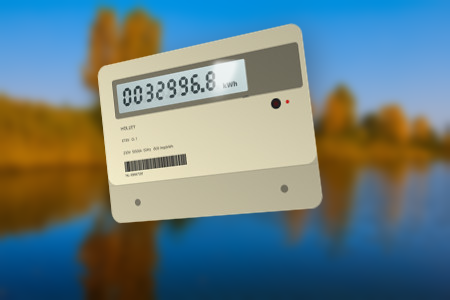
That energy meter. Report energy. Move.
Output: 32996.8 kWh
